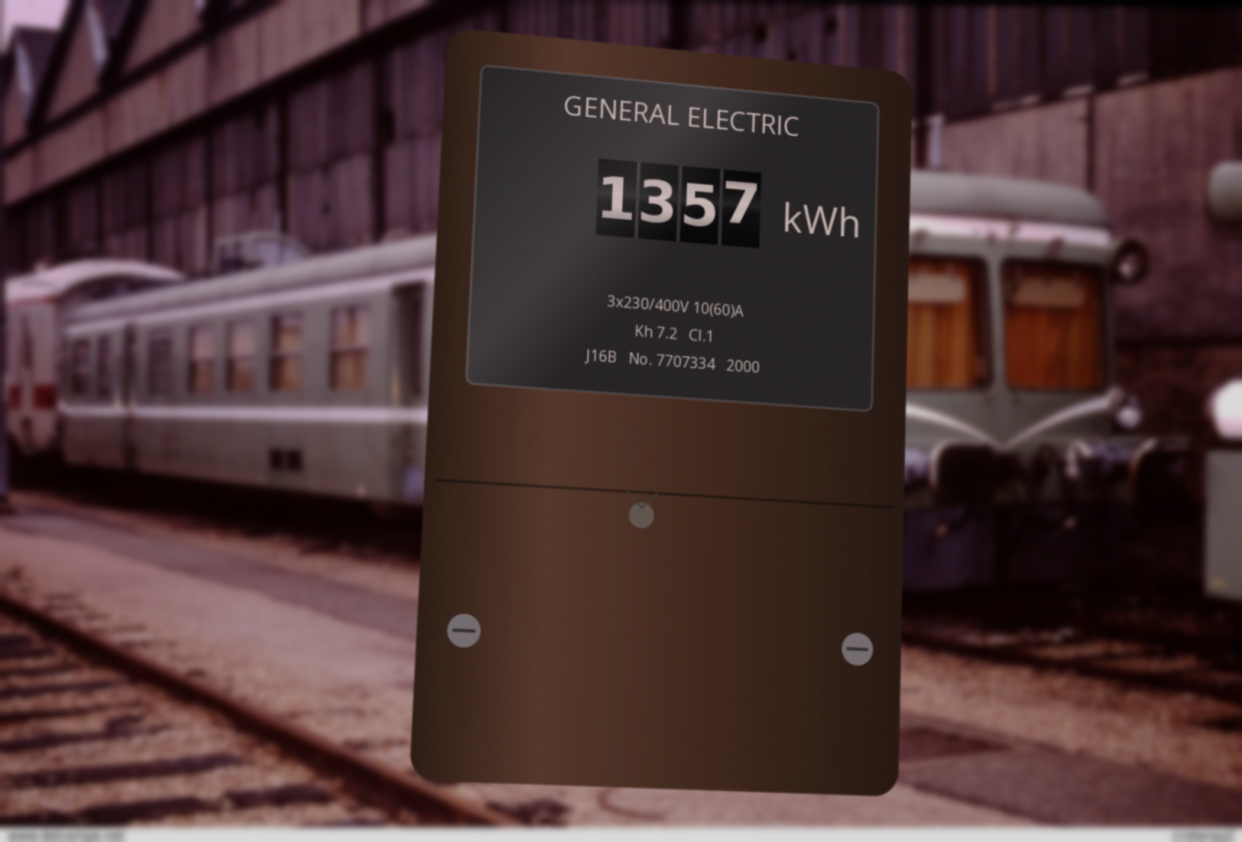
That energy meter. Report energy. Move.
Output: 1357 kWh
